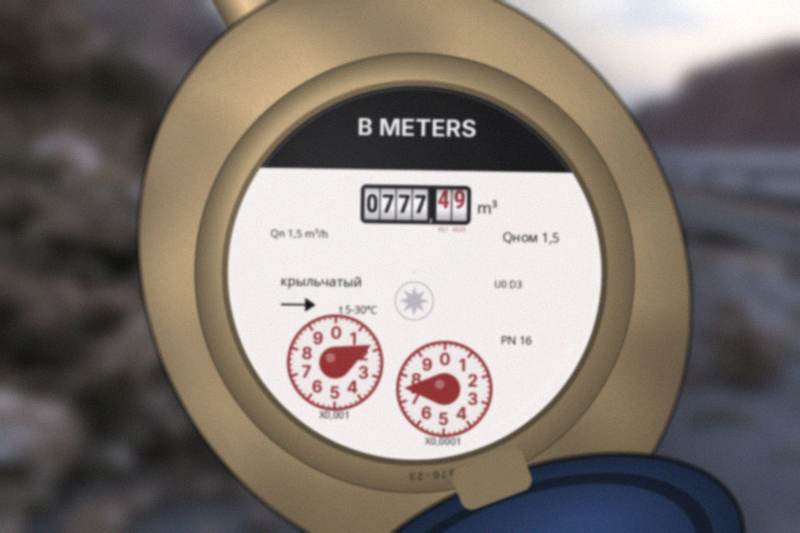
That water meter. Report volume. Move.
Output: 777.4917 m³
